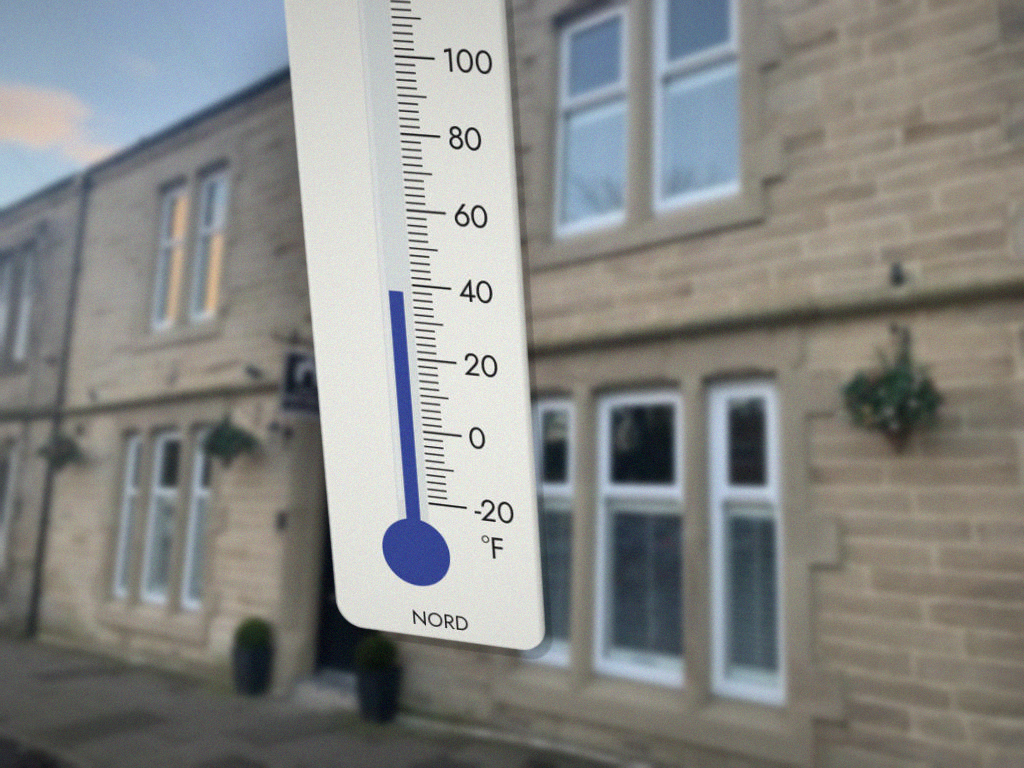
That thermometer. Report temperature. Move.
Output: 38 °F
